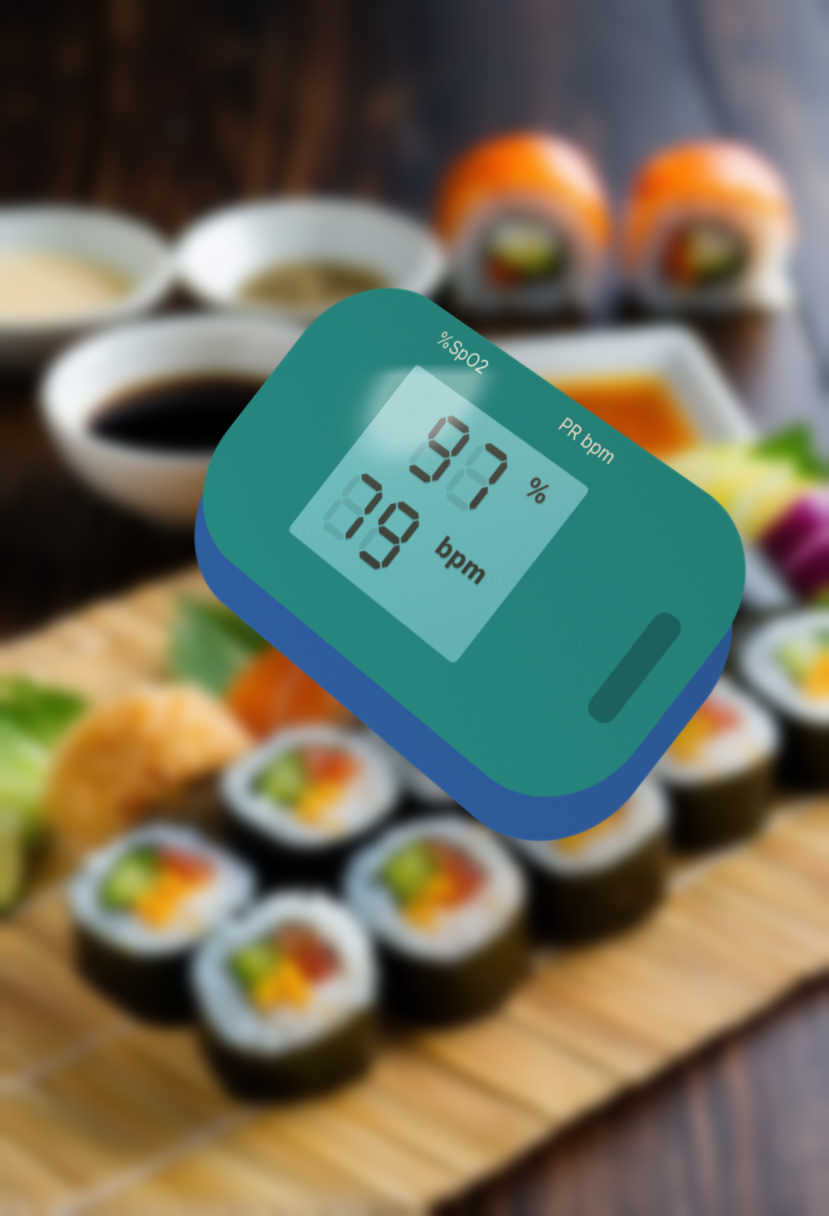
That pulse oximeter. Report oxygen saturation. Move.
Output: 97 %
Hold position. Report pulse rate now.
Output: 79 bpm
